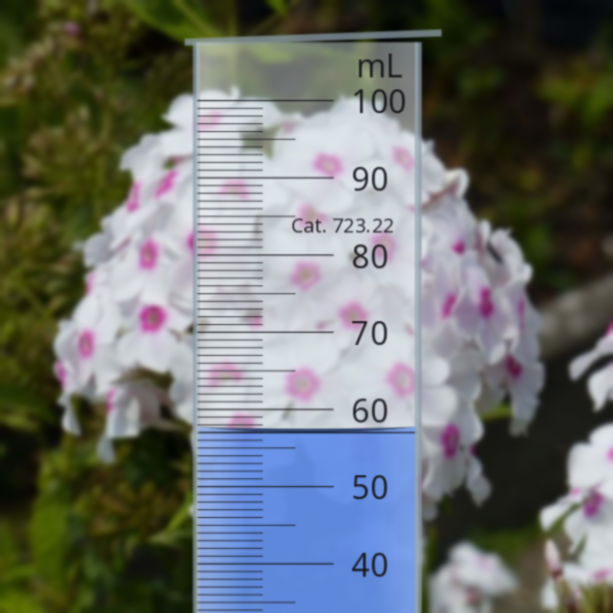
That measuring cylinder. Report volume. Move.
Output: 57 mL
